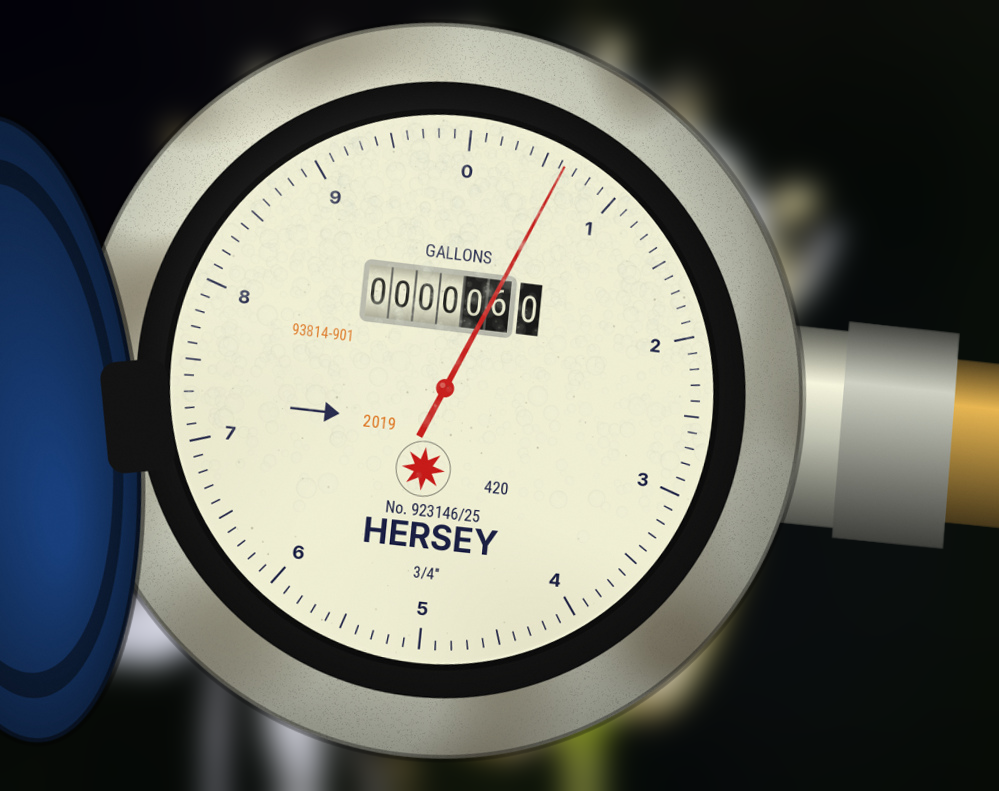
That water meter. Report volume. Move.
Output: 60.6 gal
